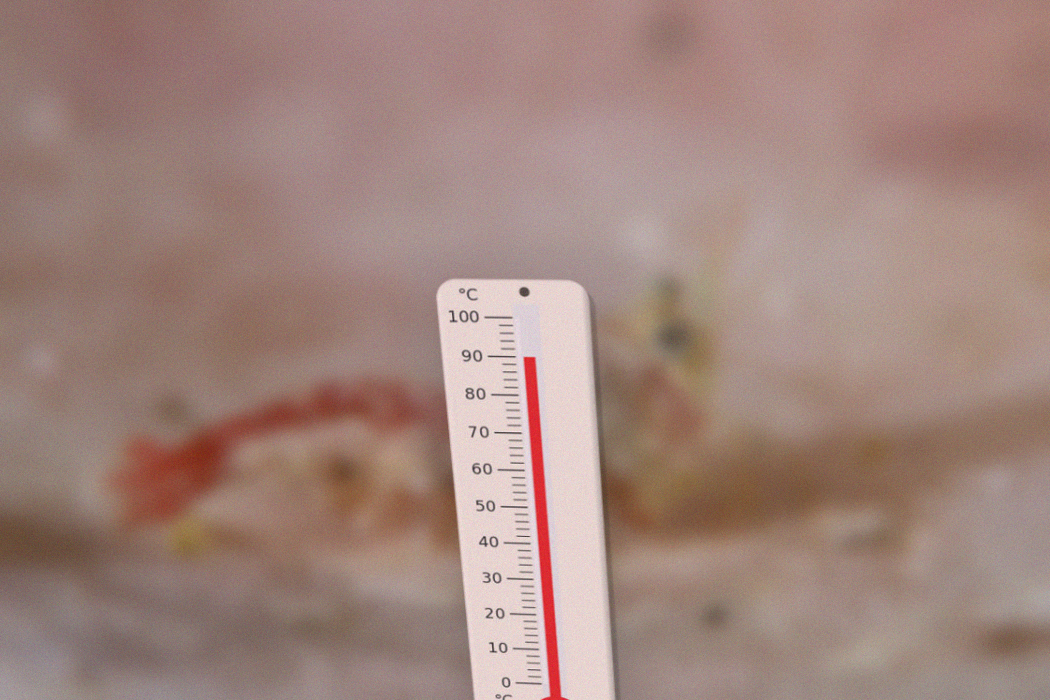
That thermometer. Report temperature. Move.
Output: 90 °C
